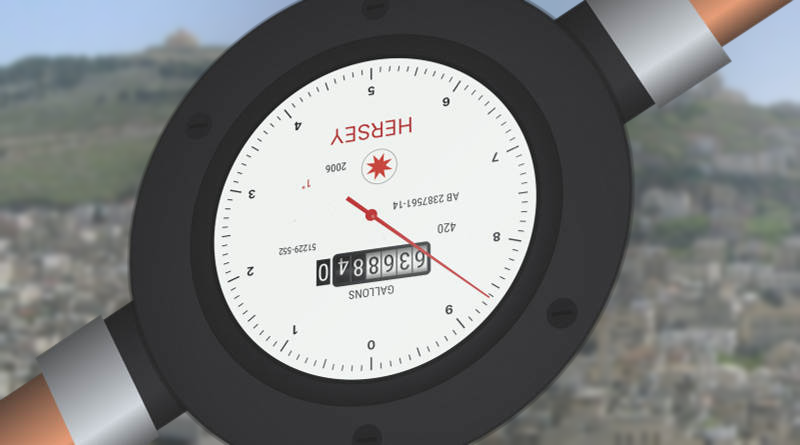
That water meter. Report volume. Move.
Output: 6368838.6 gal
